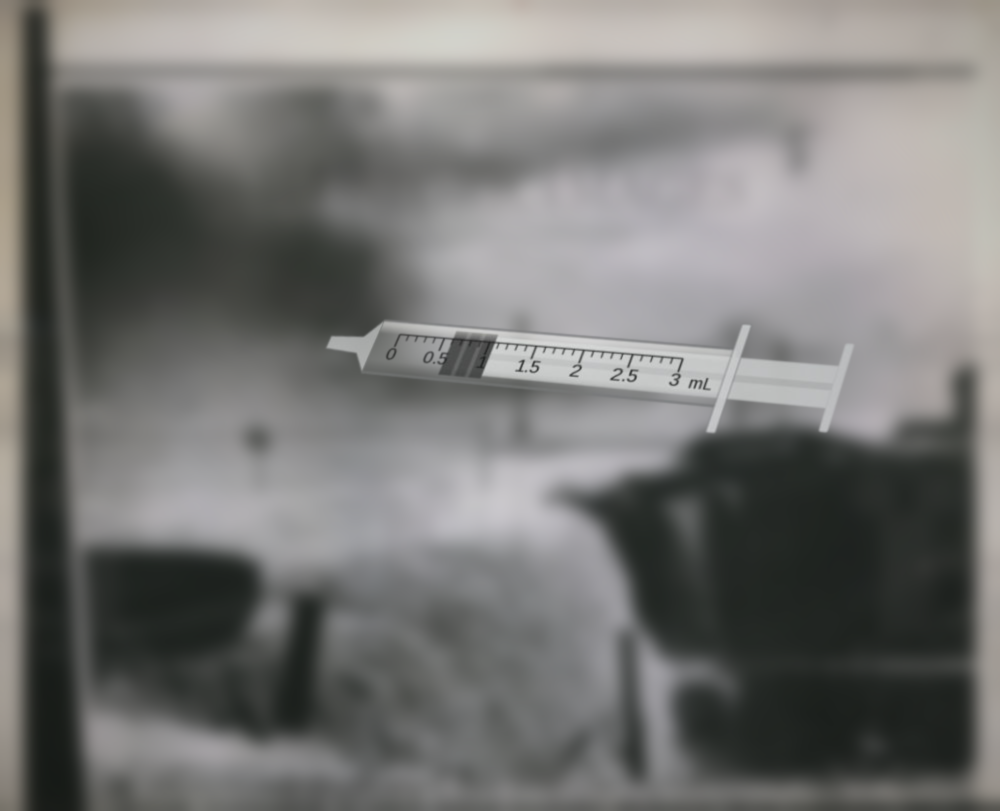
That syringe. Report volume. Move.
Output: 0.6 mL
